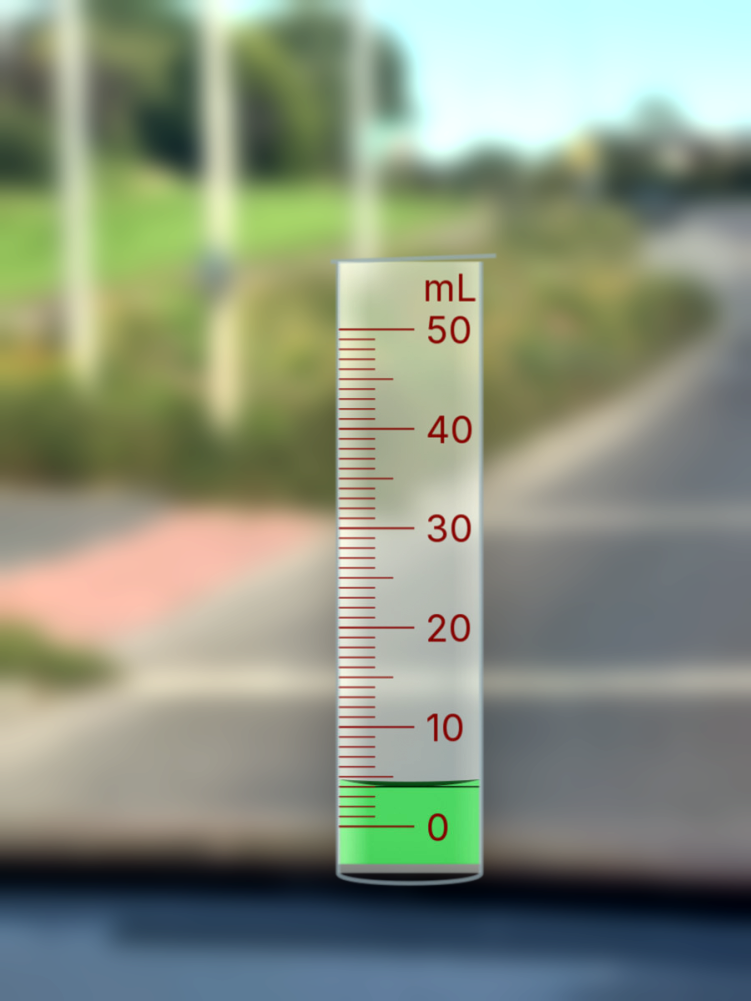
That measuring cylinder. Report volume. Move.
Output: 4 mL
